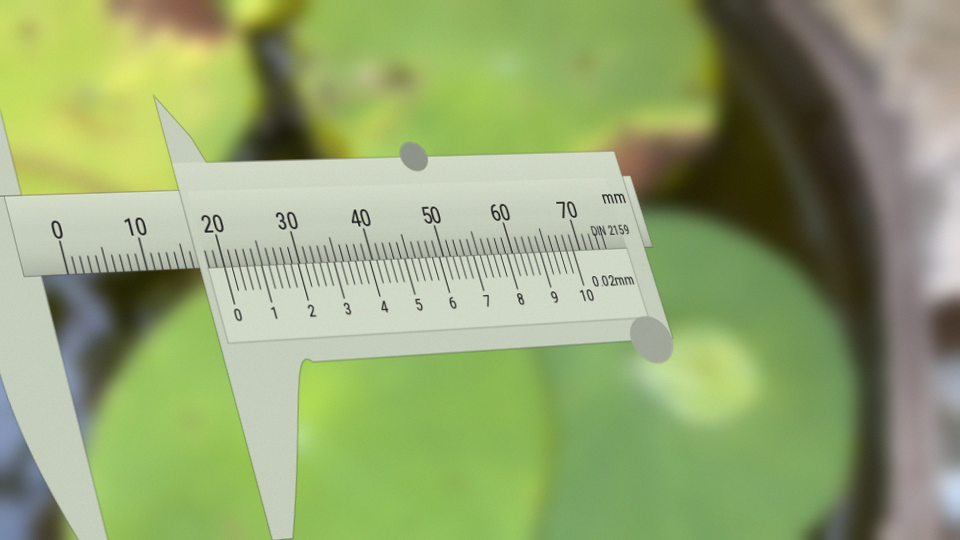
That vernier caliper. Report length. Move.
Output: 20.0 mm
